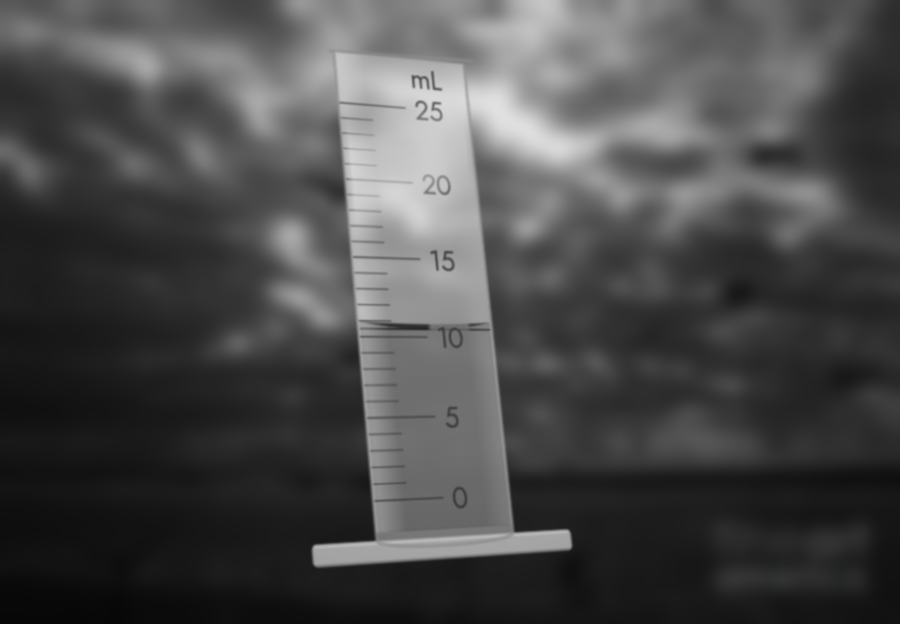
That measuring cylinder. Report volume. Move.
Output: 10.5 mL
